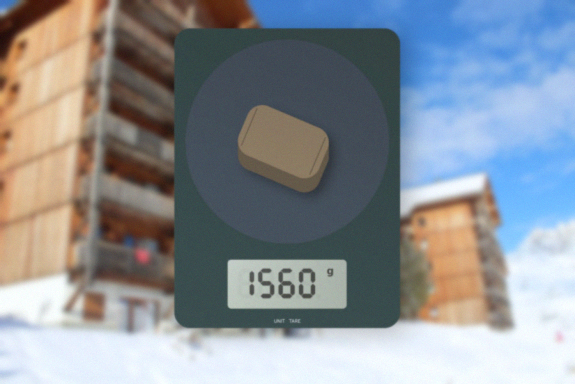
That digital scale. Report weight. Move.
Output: 1560 g
